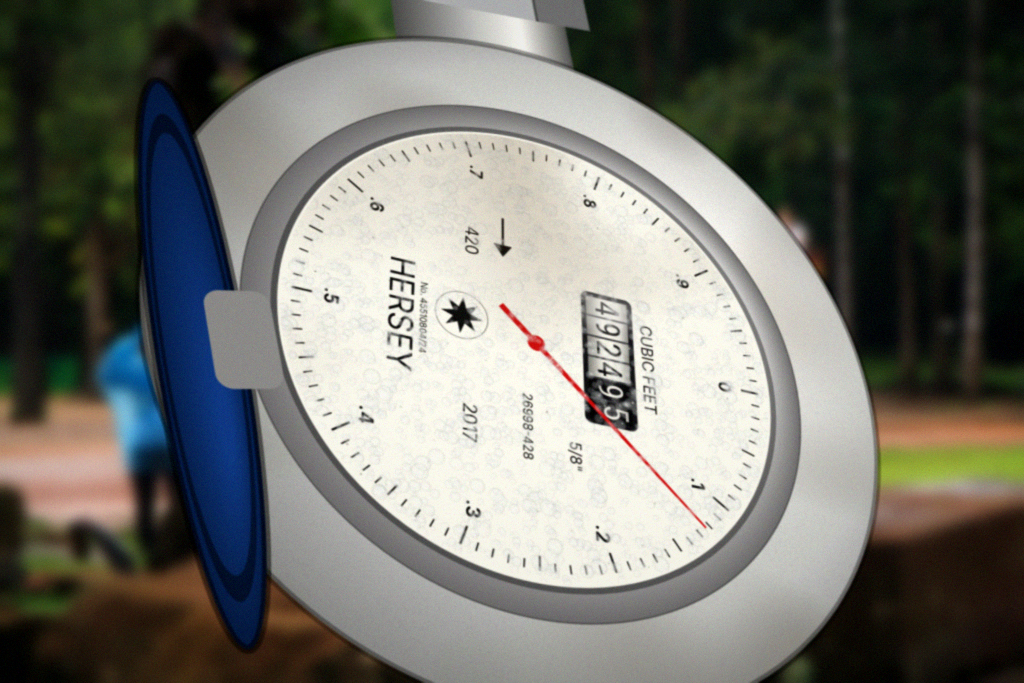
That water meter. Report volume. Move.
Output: 492495.12 ft³
